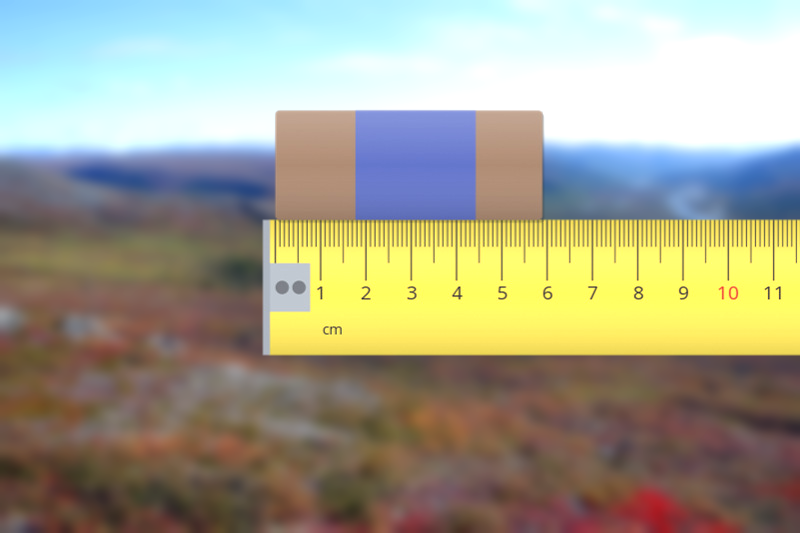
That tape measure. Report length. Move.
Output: 5.9 cm
